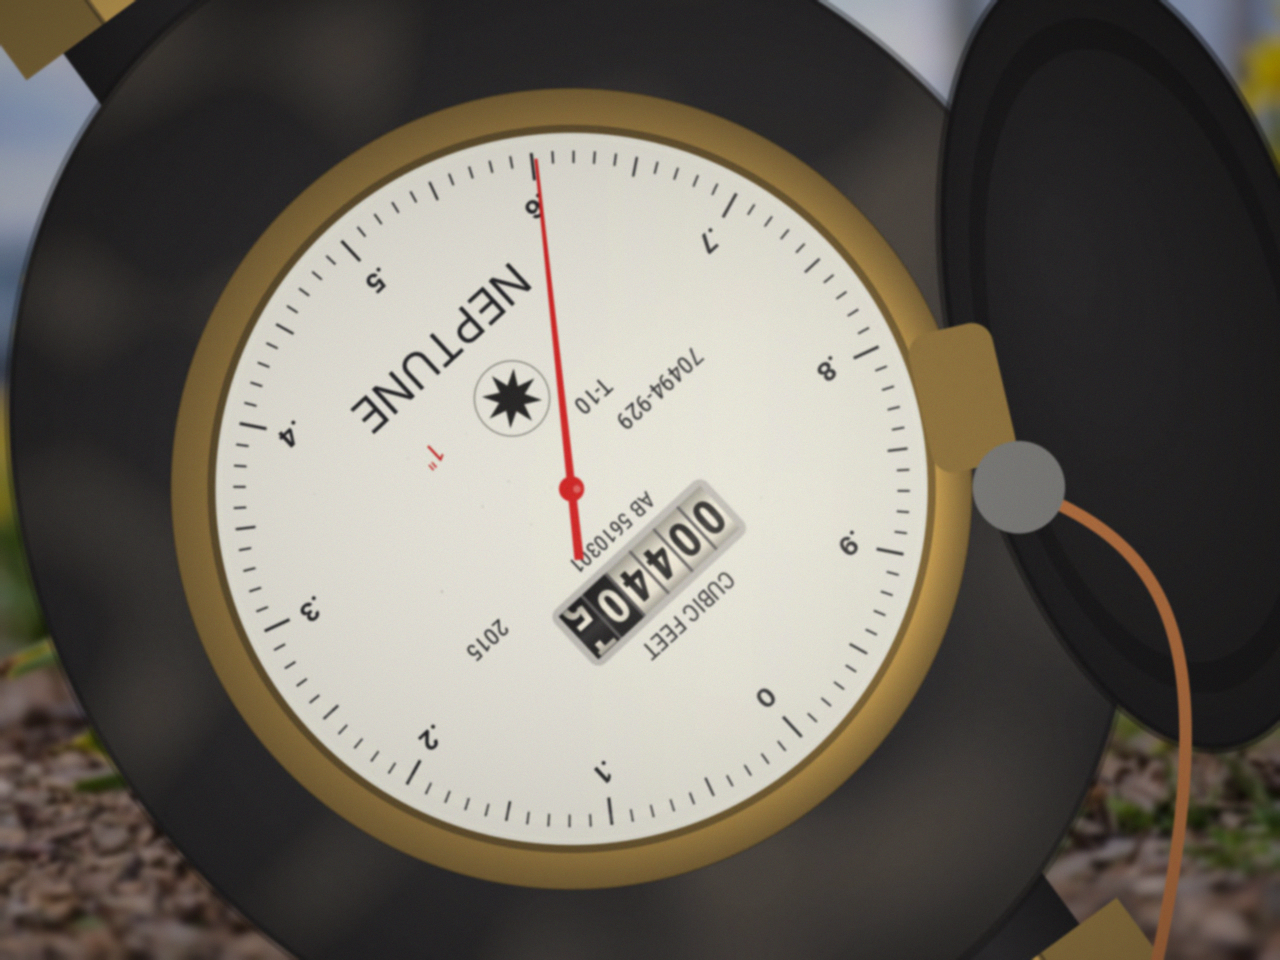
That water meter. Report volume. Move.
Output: 4404.60 ft³
